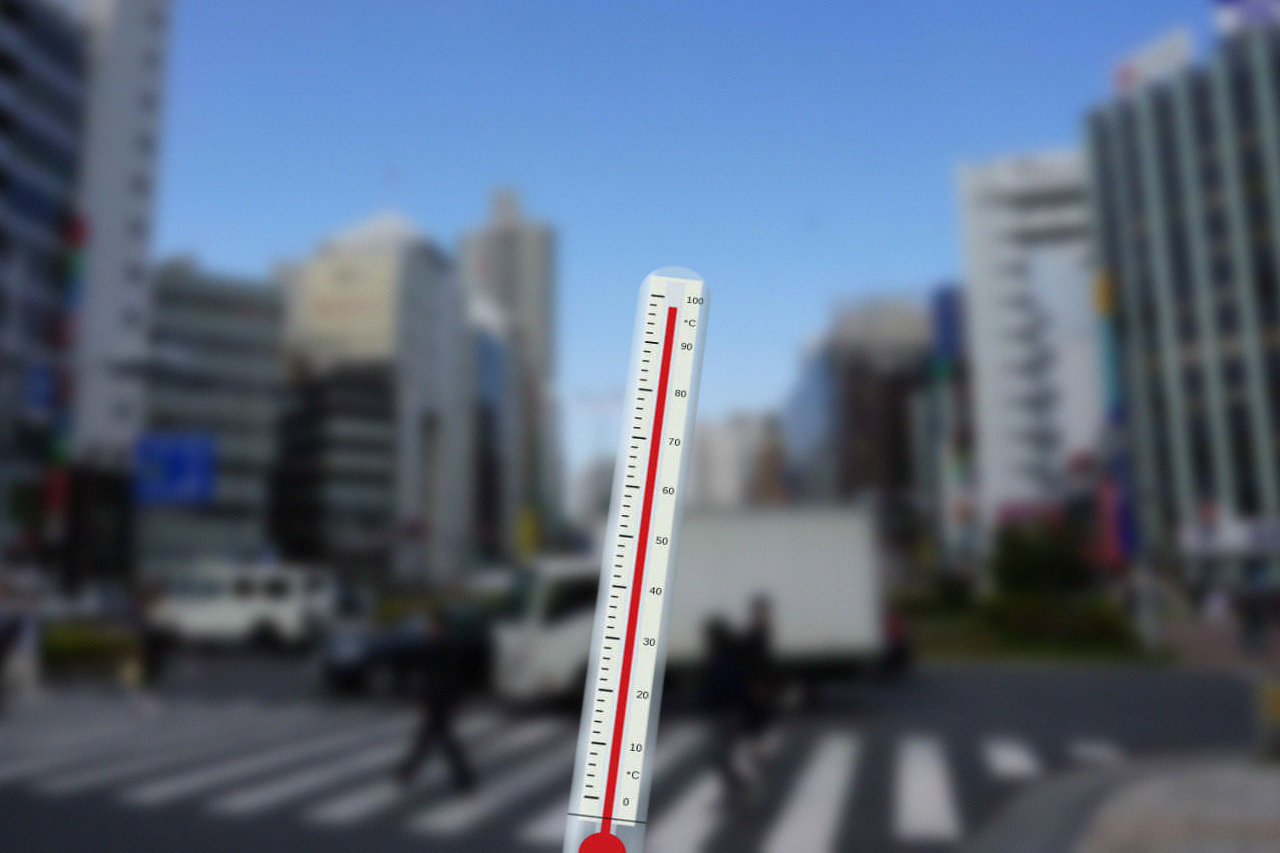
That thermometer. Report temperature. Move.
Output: 98 °C
